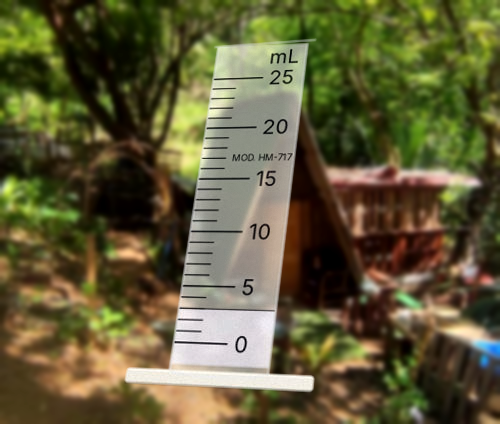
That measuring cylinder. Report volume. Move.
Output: 3 mL
